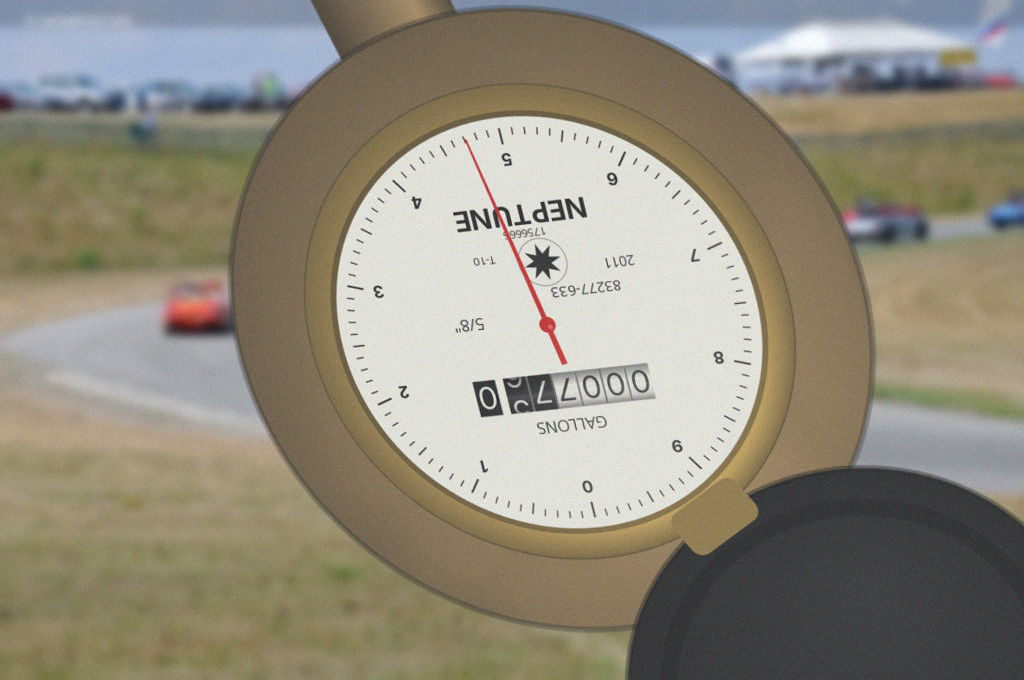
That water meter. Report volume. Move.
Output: 7754.7 gal
